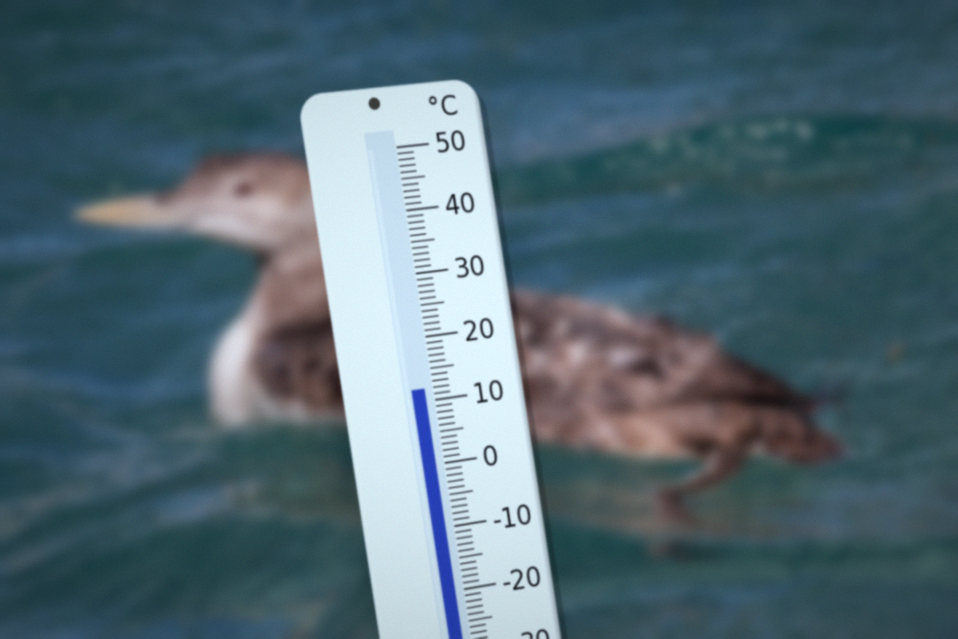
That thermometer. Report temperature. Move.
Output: 12 °C
